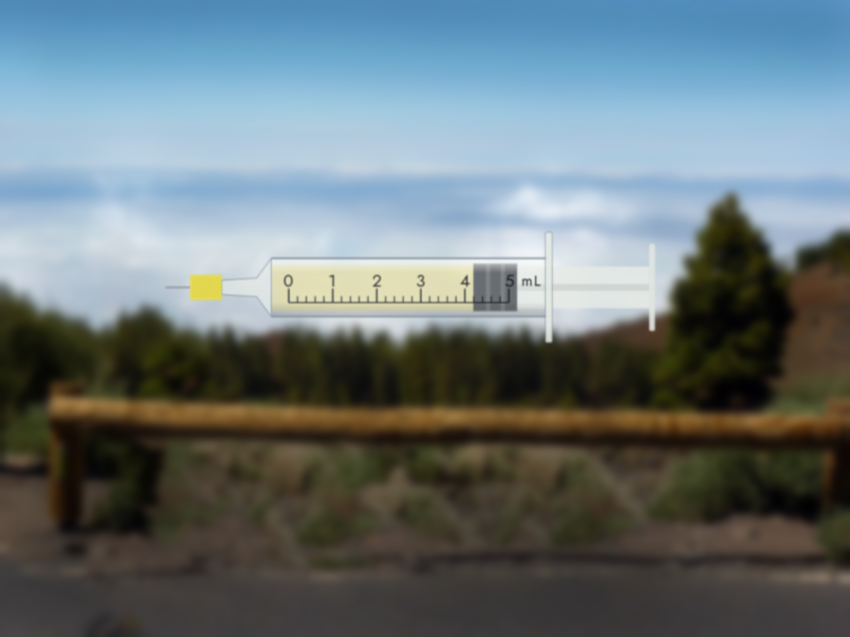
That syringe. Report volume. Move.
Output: 4.2 mL
